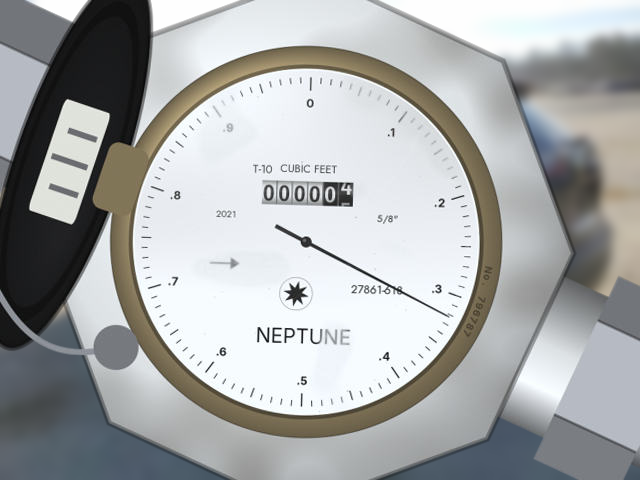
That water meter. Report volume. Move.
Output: 4.32 ft³
